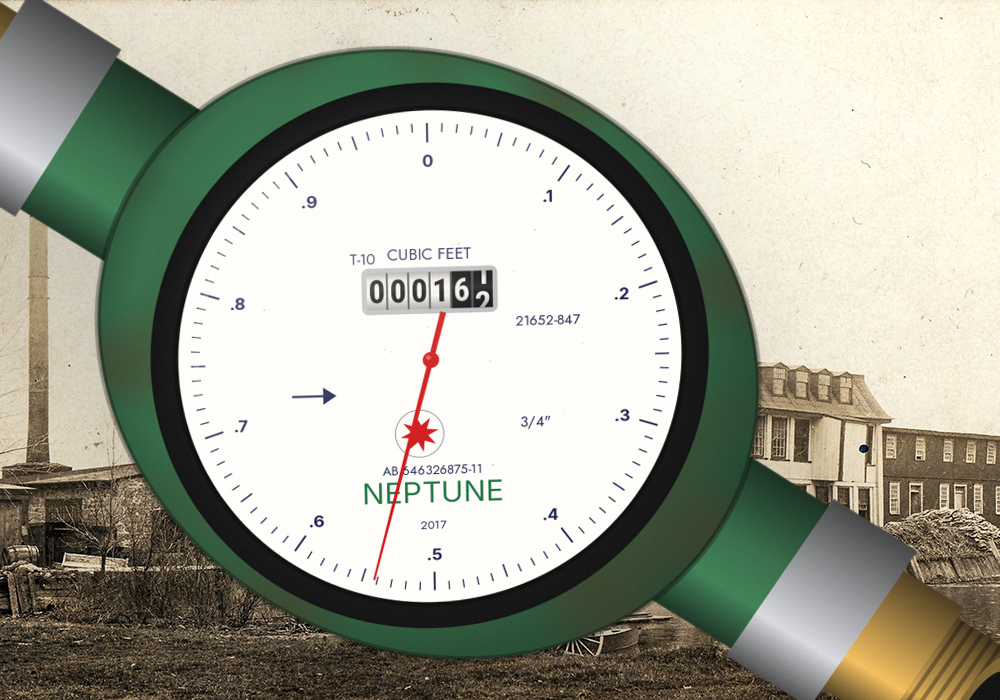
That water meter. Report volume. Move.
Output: 161.54 ft³
